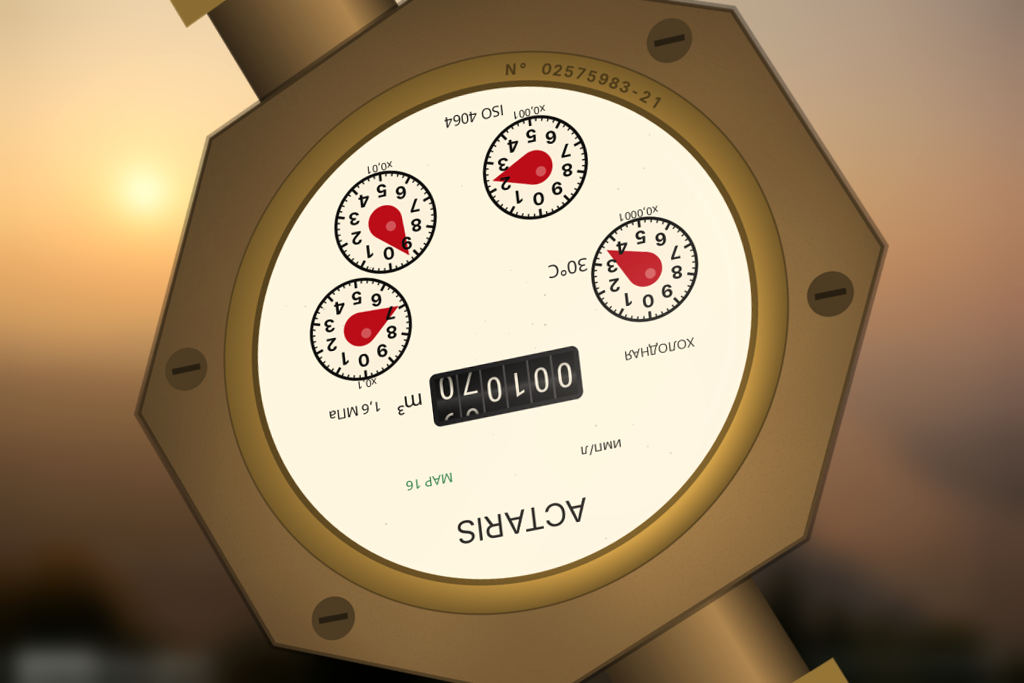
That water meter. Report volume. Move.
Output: 1069.6923 m³
